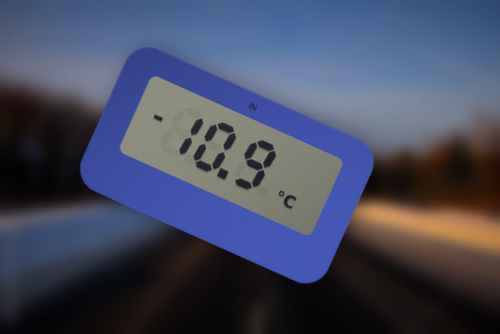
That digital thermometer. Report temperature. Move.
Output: -10.9 °C
